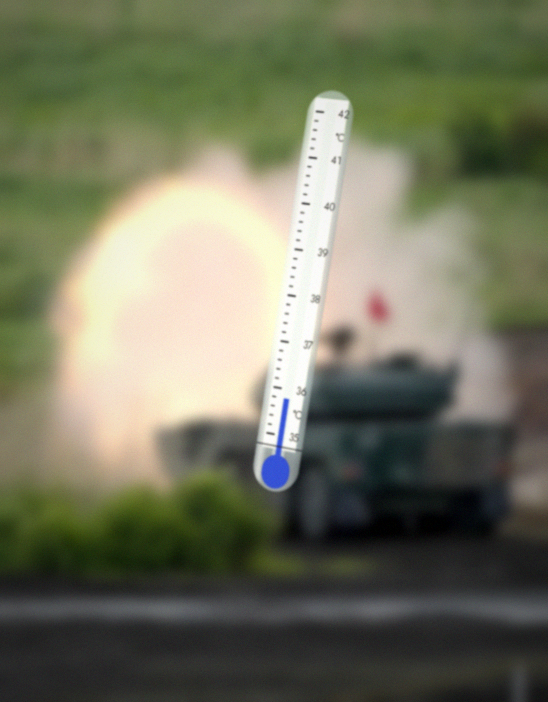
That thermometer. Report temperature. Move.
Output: 35.8 °C
